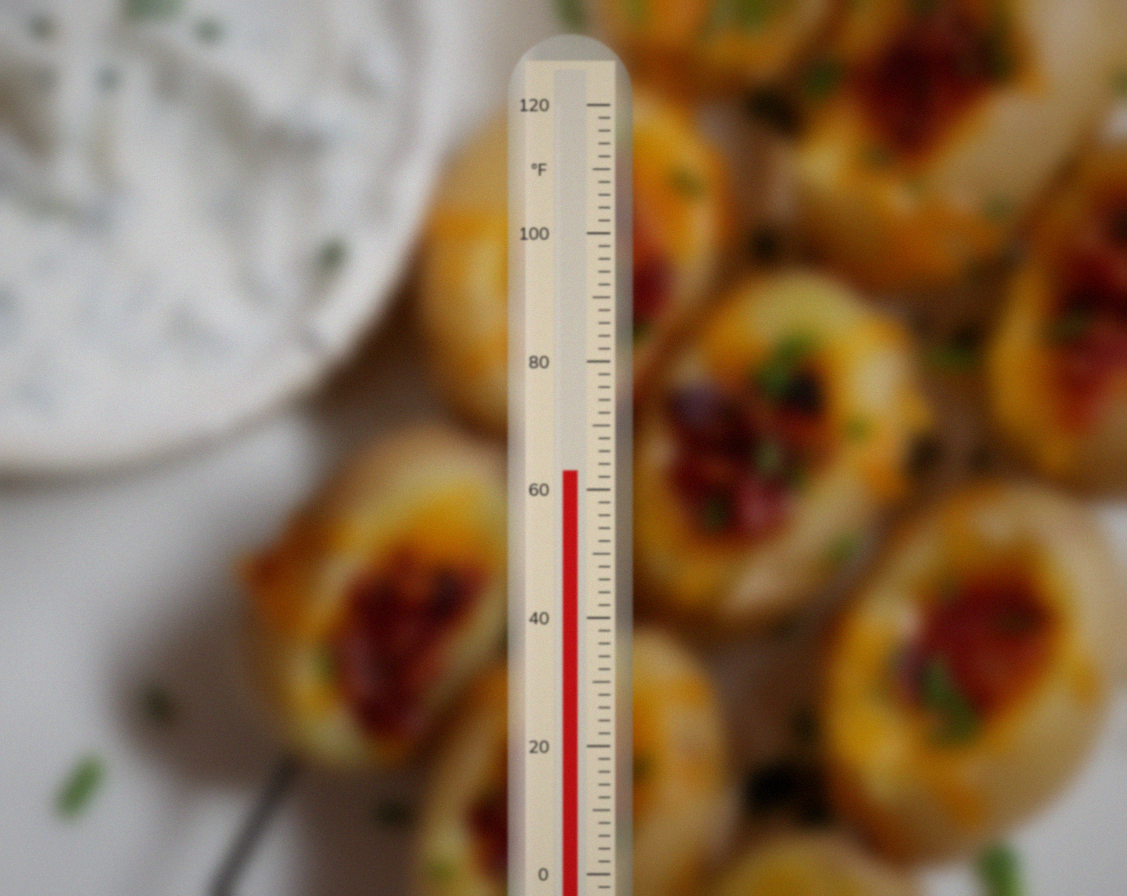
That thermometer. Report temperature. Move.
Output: 63 °F
